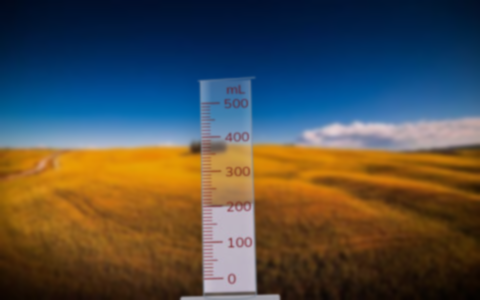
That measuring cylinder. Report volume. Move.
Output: 200 mL
